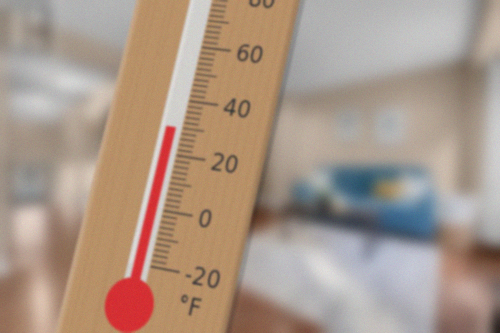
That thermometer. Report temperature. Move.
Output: 30 °F
